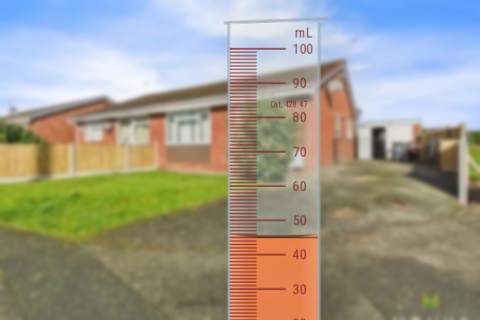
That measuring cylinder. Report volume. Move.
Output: 45 mL
